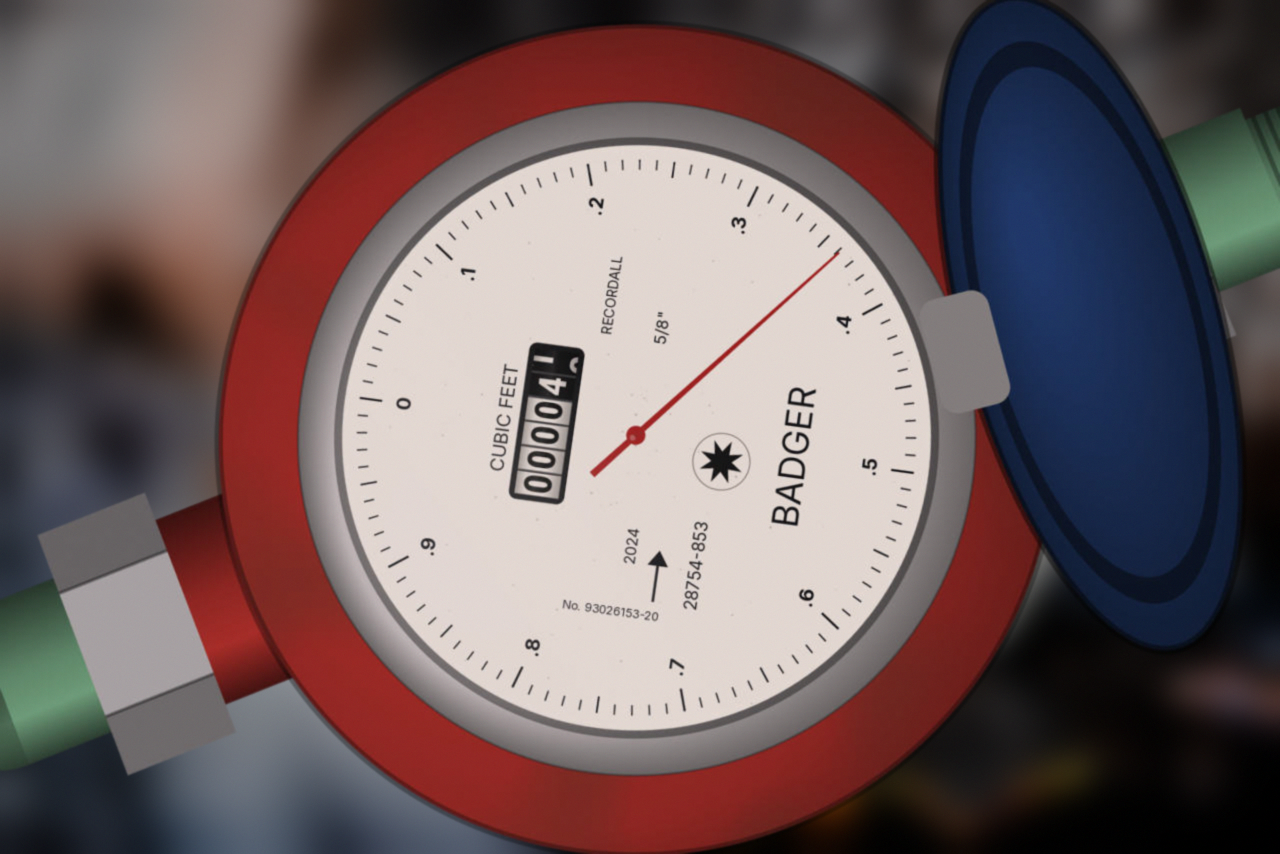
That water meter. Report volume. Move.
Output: 41.36 ft³
